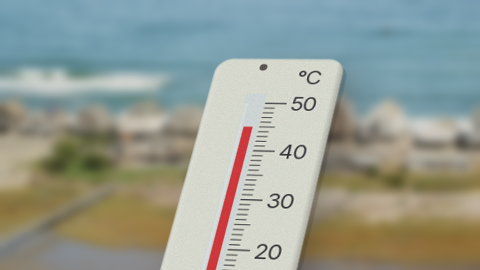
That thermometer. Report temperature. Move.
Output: 45 °C
